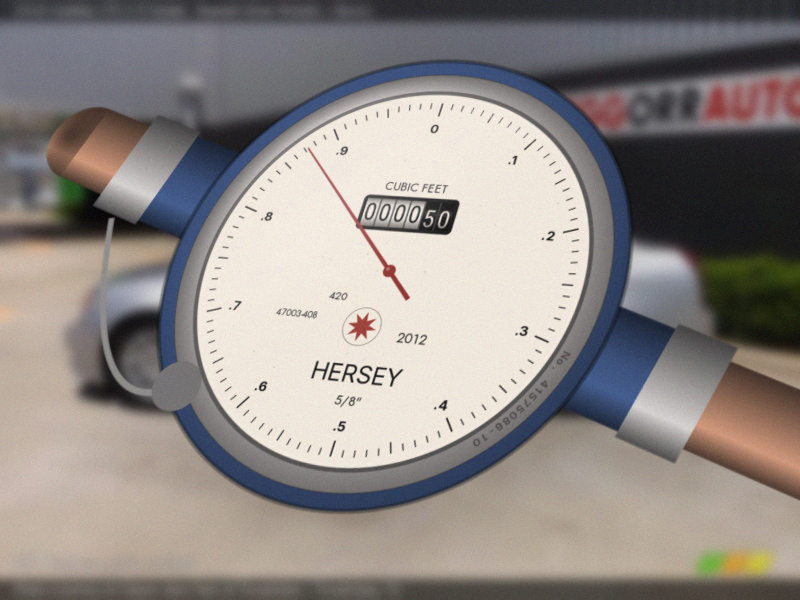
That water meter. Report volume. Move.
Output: 49.87 ft³
